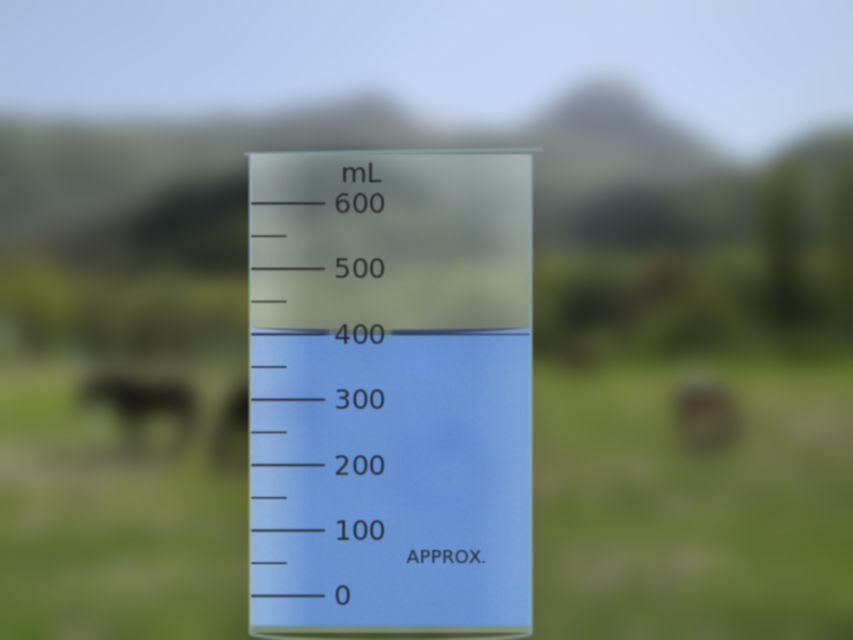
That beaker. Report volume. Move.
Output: 400 mL
